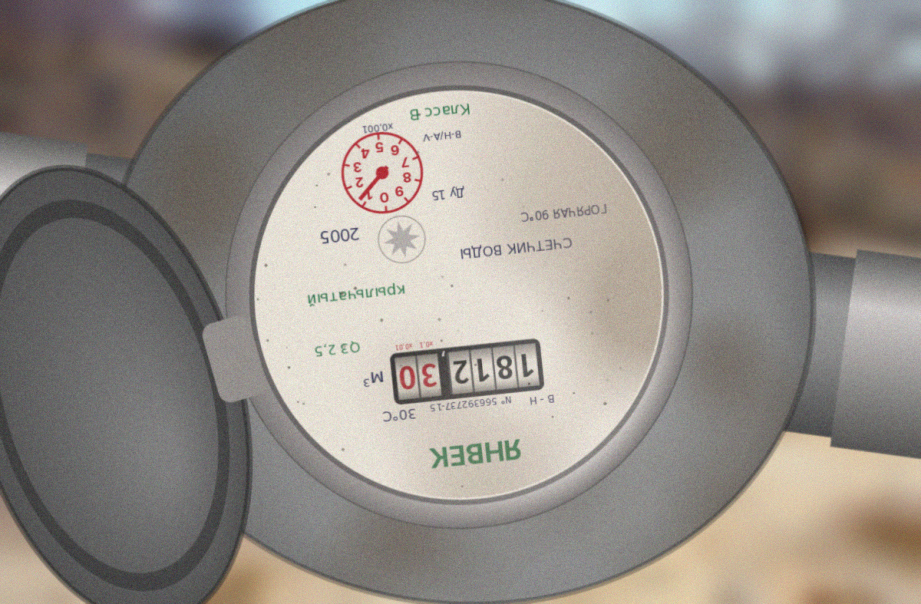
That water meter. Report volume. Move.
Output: 1812.301 m³
